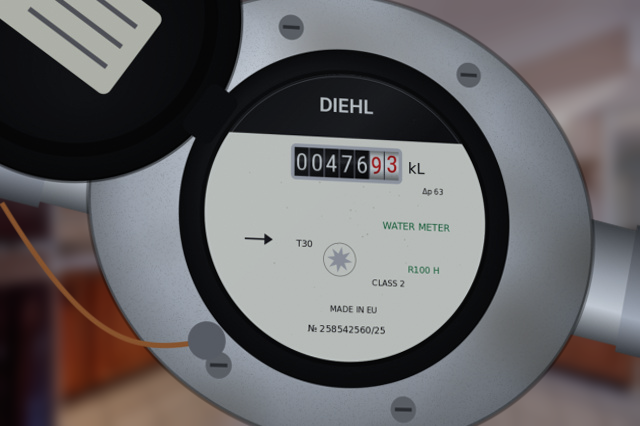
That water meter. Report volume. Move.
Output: 476.93 kL
